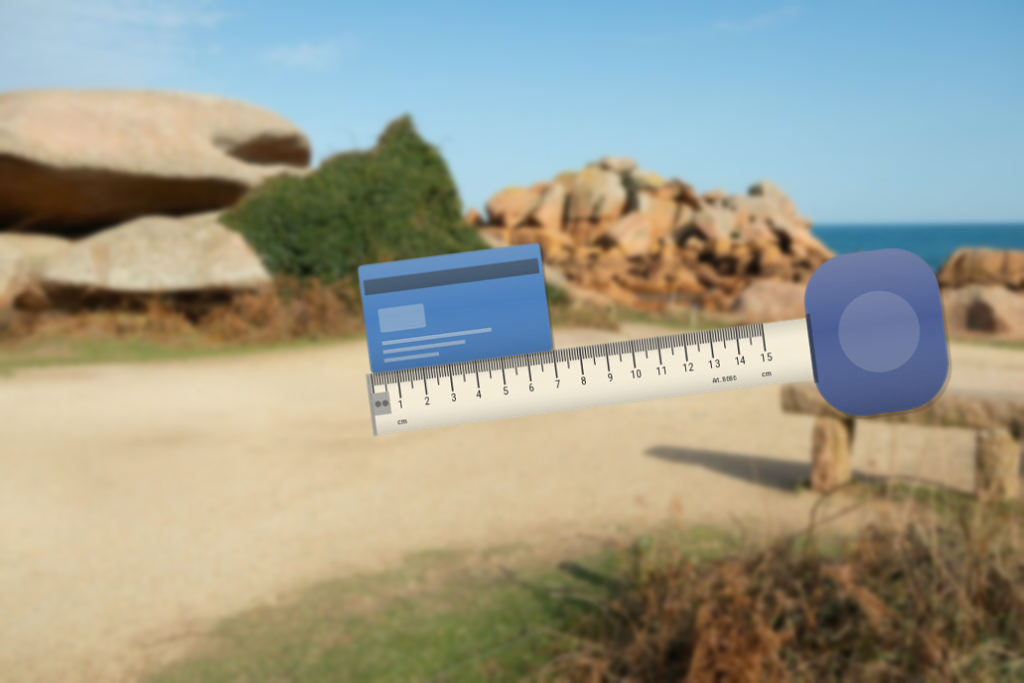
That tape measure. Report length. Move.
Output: 7 cm
